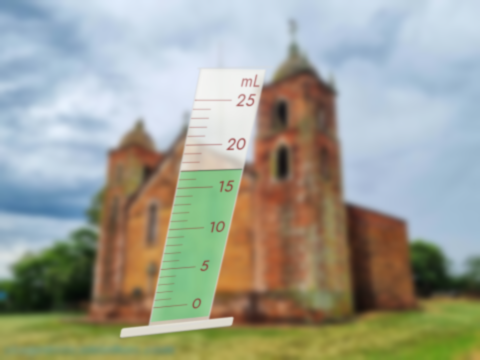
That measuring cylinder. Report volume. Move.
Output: 17 mL
